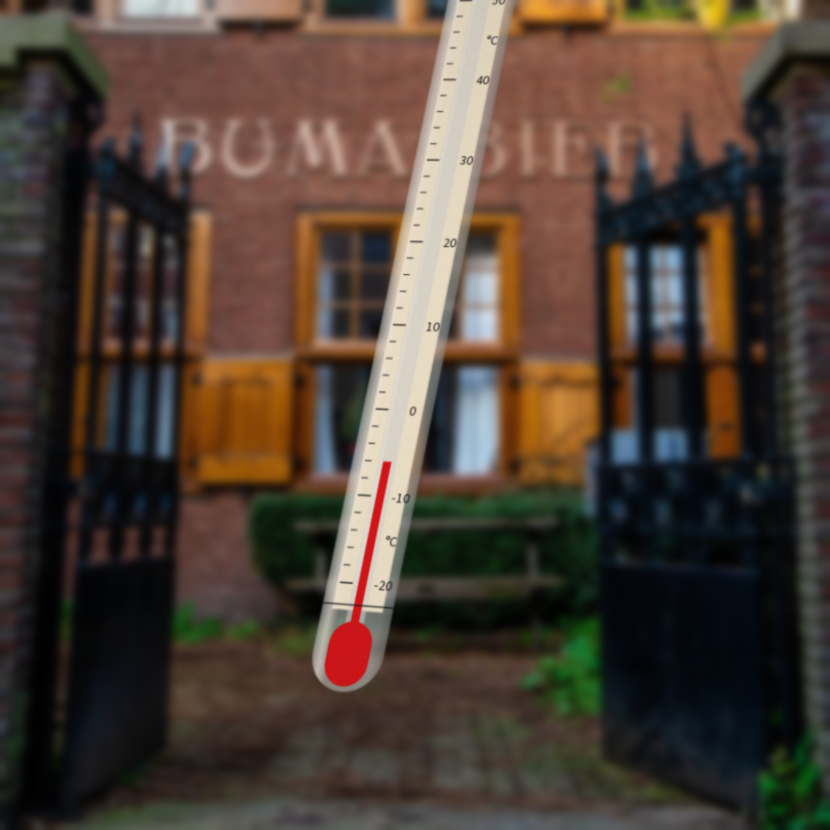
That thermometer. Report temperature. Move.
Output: -6 °C
